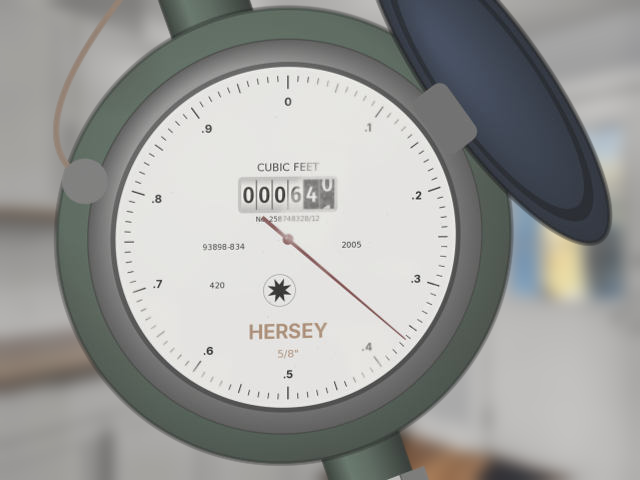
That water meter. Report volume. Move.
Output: 640.36 ft³
